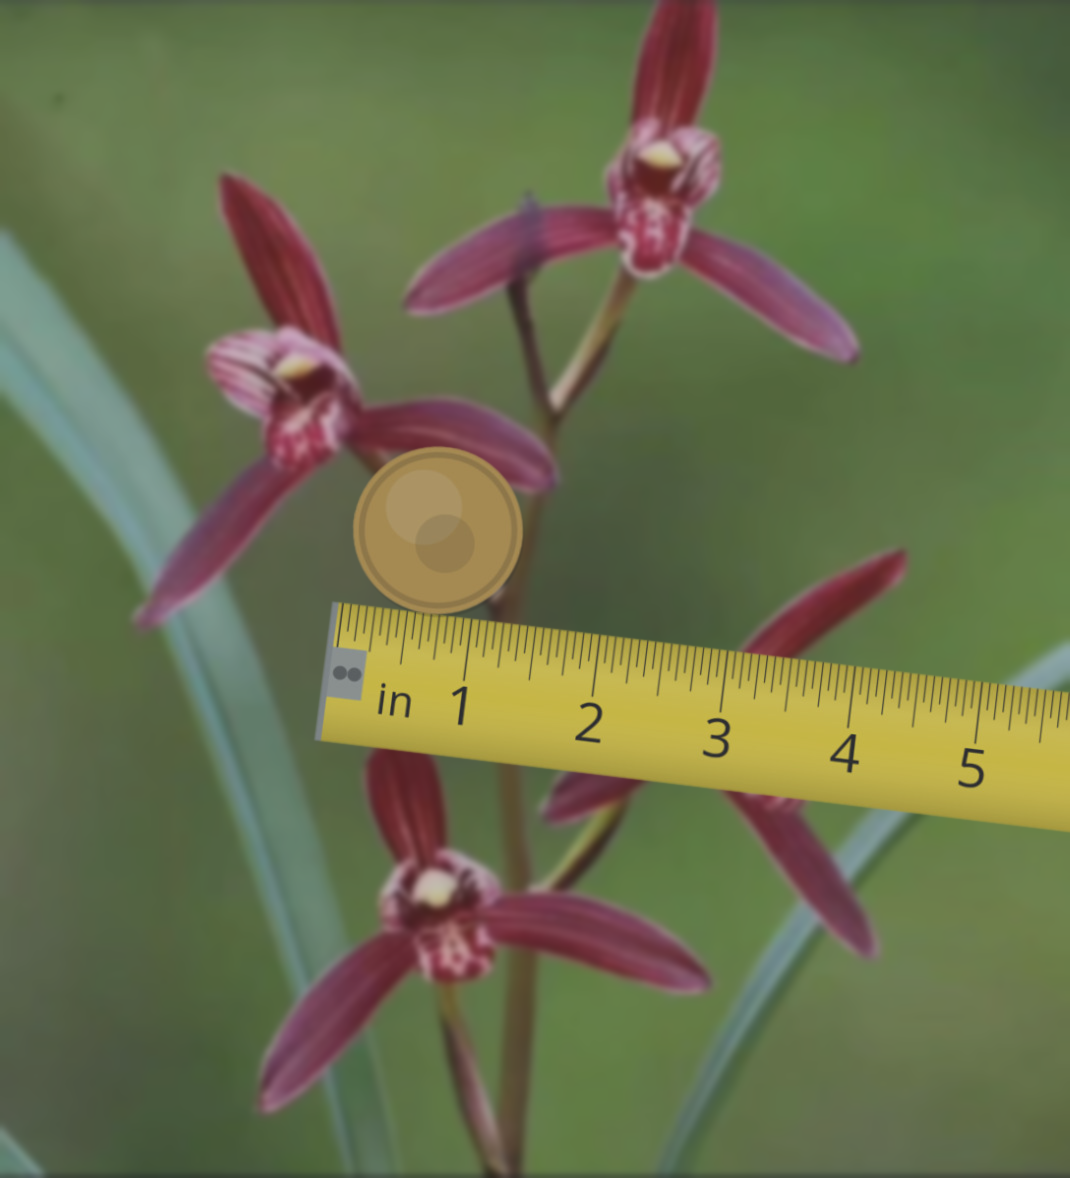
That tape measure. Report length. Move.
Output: 1.3125 in
